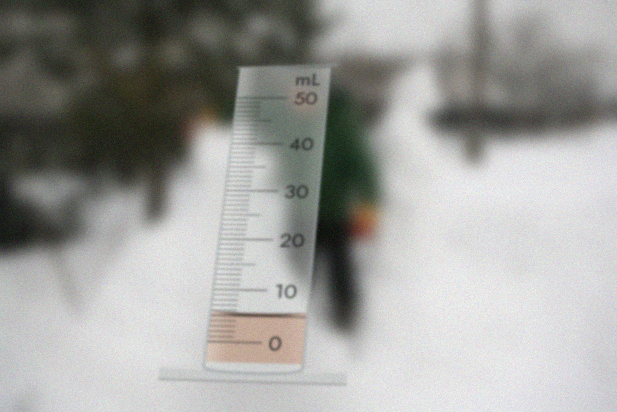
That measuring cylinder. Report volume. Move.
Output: 5 mL
